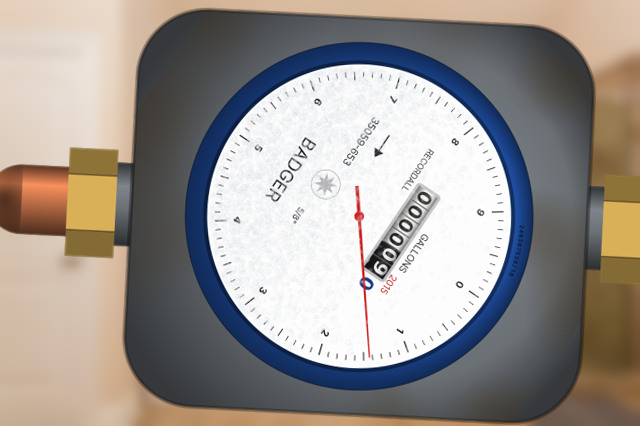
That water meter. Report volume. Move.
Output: 91.4 gal
